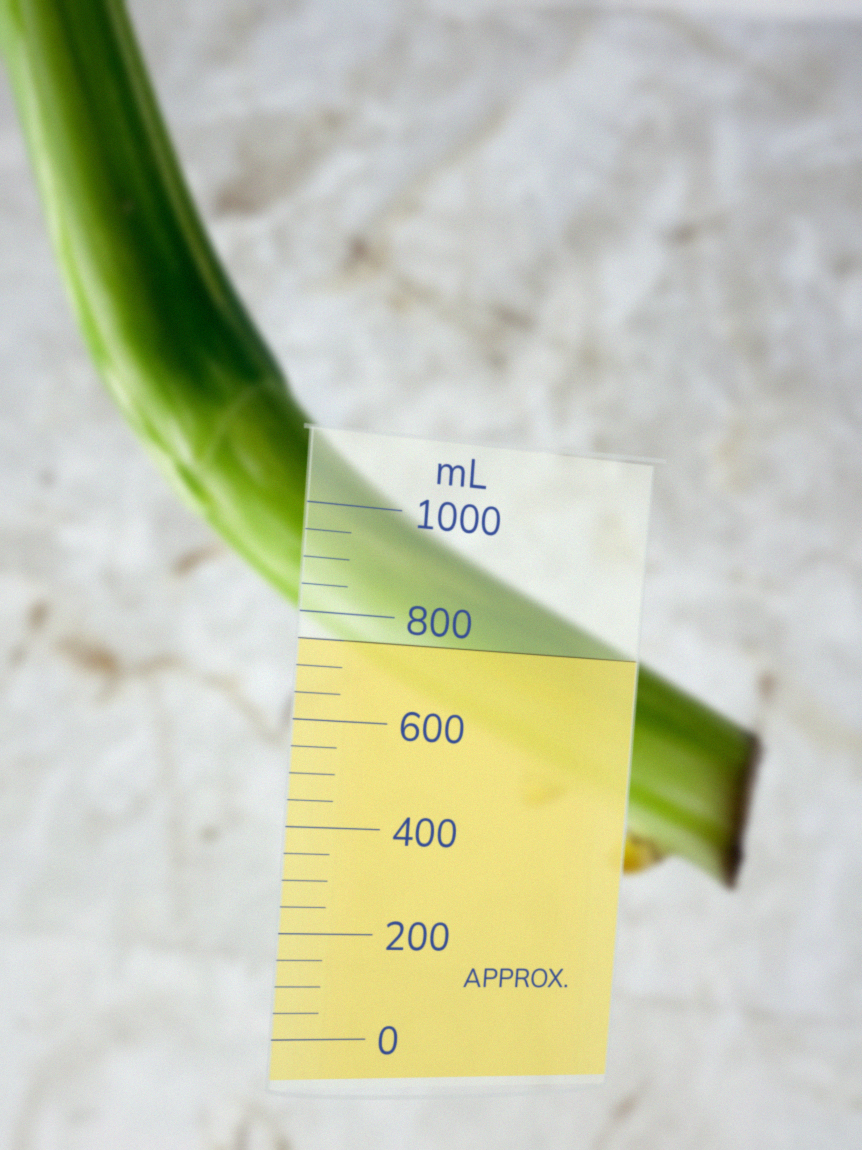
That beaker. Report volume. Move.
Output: 750 mL
